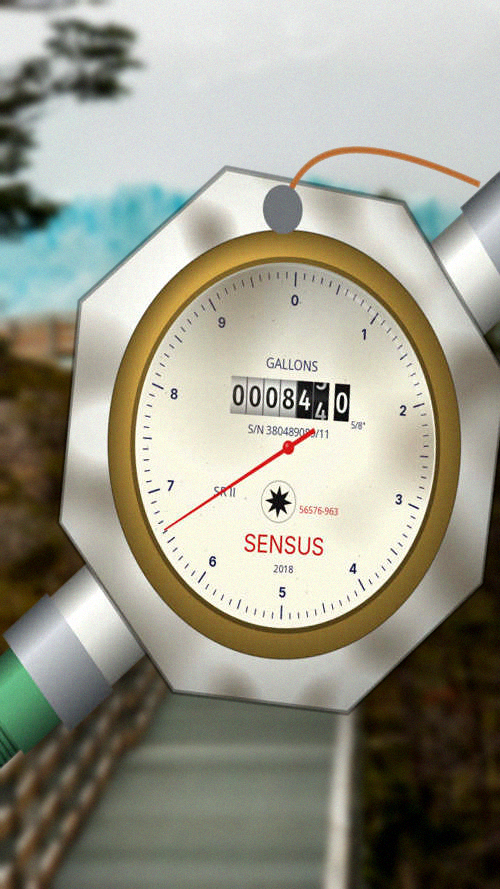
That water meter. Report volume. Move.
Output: 8436.6 gal
